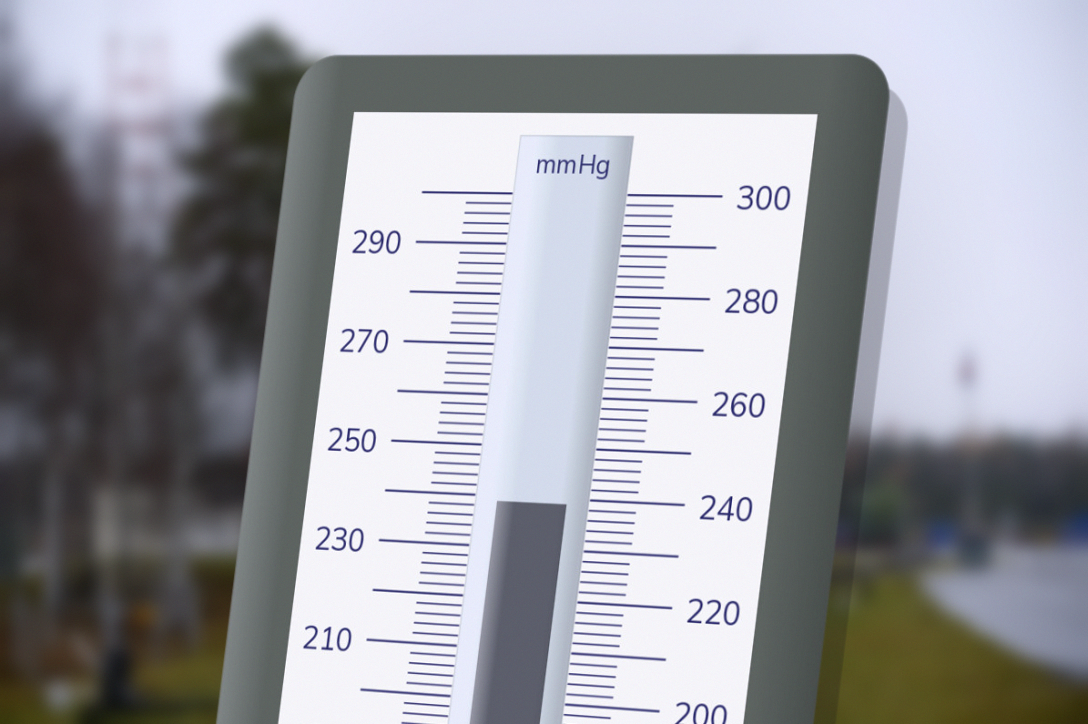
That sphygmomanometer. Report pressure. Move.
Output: 239 mmHg
